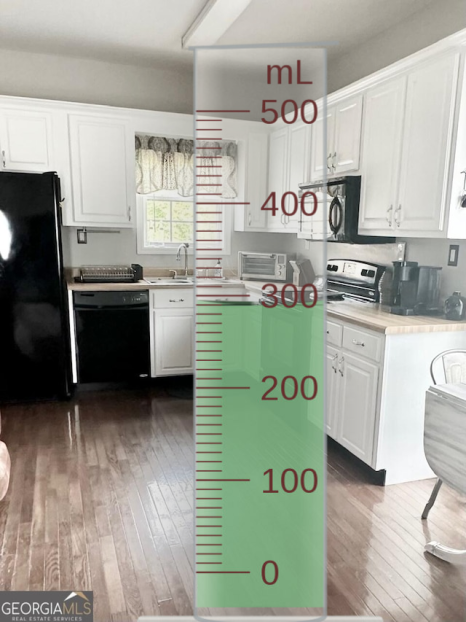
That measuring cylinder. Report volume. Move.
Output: 290 mL
